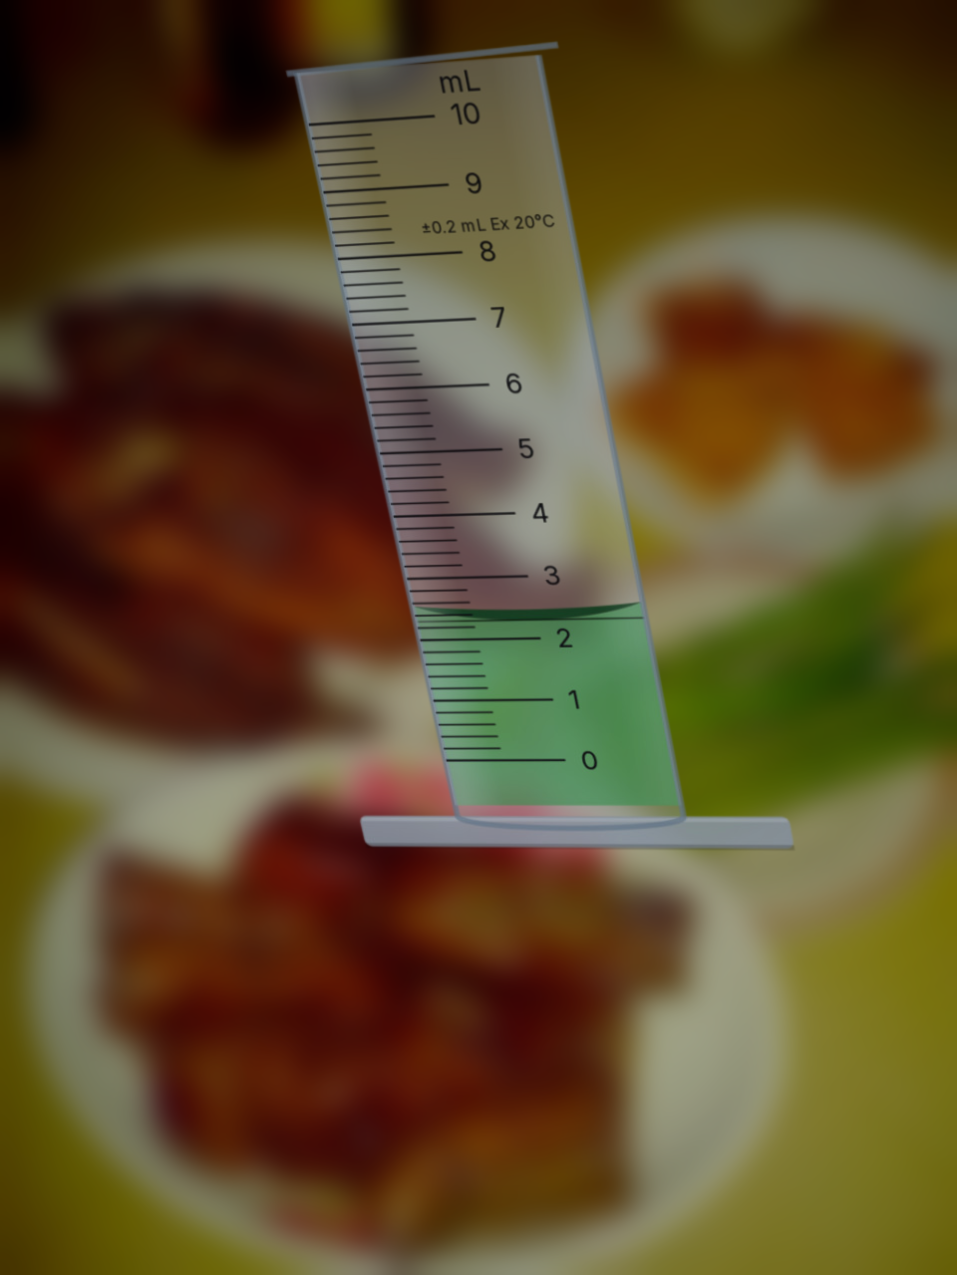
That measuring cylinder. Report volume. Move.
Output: 2.3 mL
